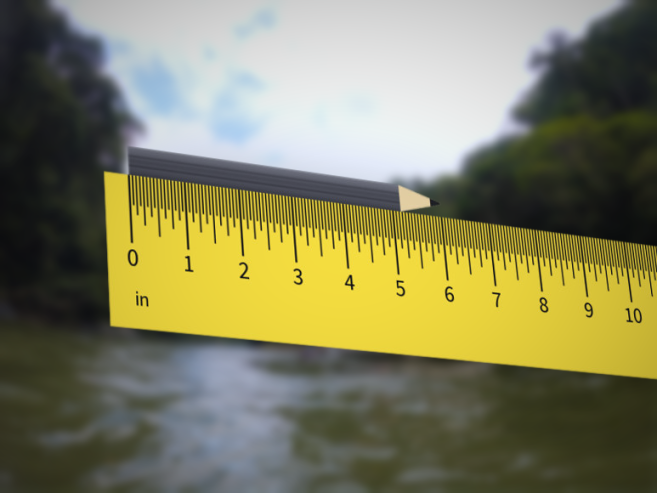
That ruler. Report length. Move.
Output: 6 in
